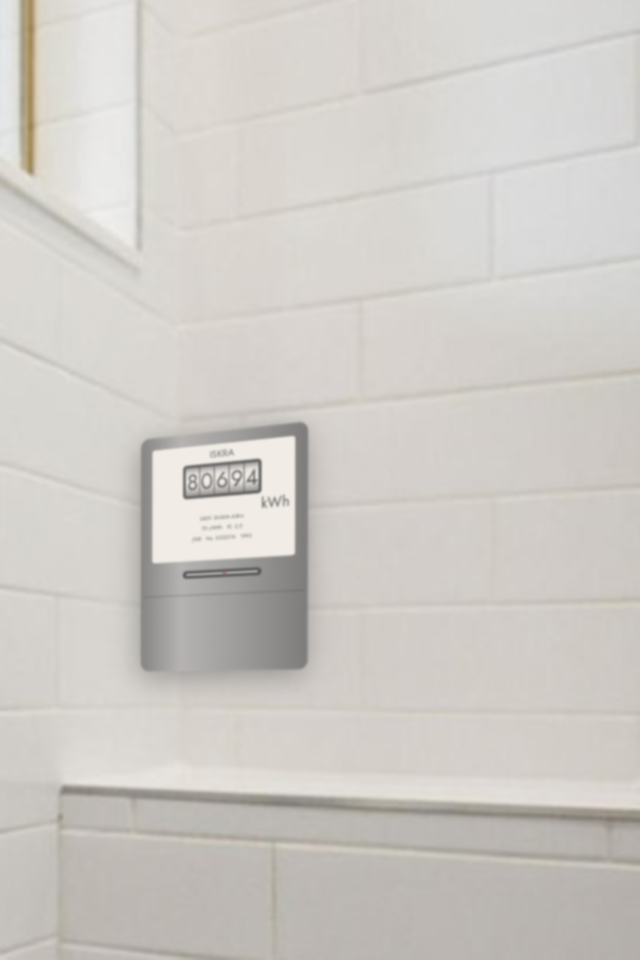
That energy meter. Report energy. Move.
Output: 80694 kWh
